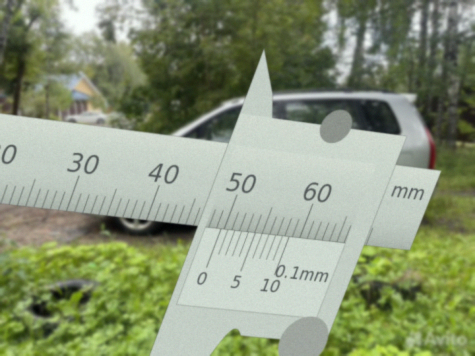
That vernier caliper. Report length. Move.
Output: 49.6 mm
